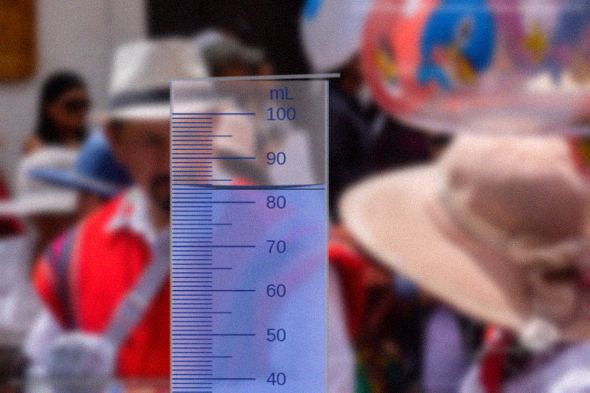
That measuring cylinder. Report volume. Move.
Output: 83 mL
